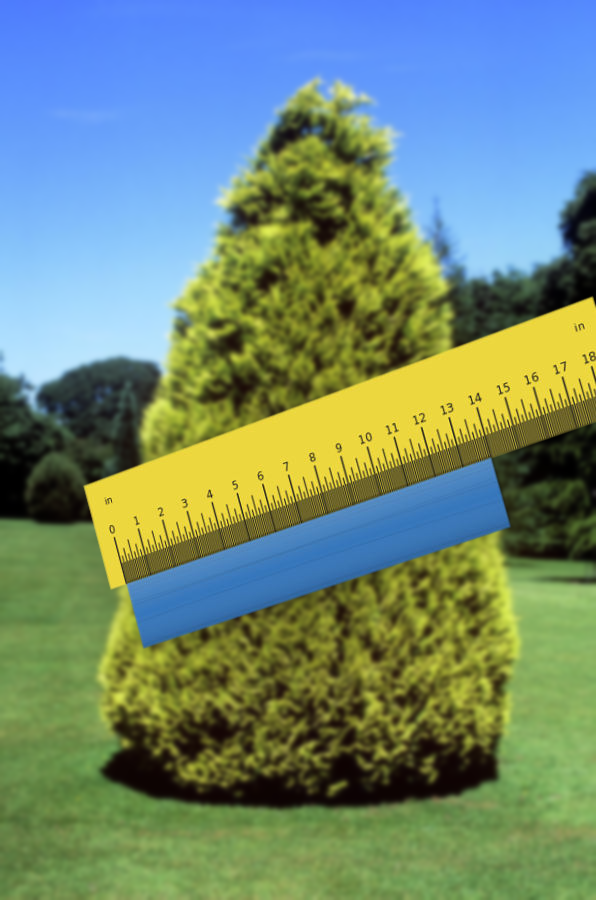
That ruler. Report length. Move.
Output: 14 in
